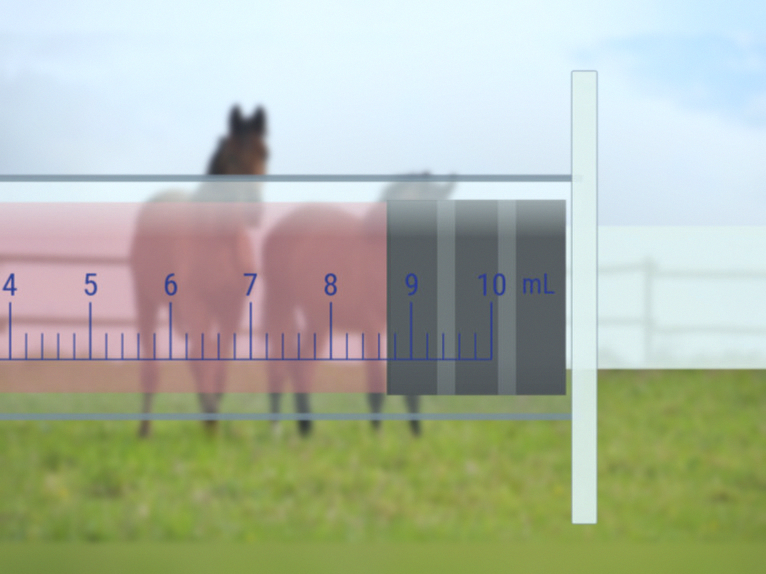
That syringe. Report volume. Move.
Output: 8.7 mL
